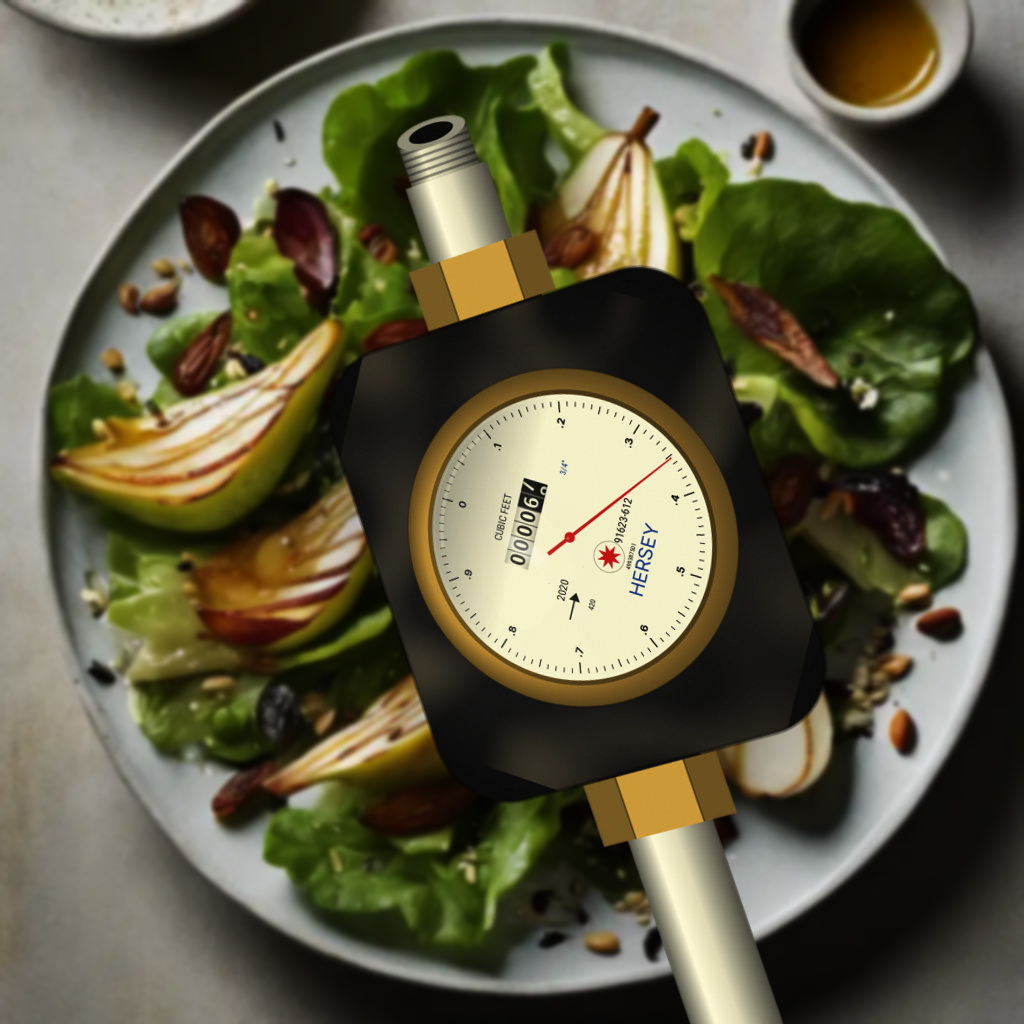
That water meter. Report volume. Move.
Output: 67.35 ft³
